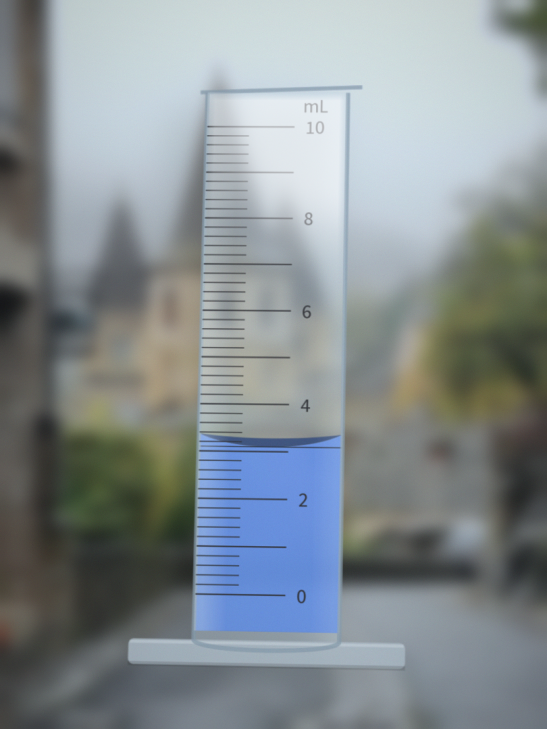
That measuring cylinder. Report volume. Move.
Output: 3.1 mL
